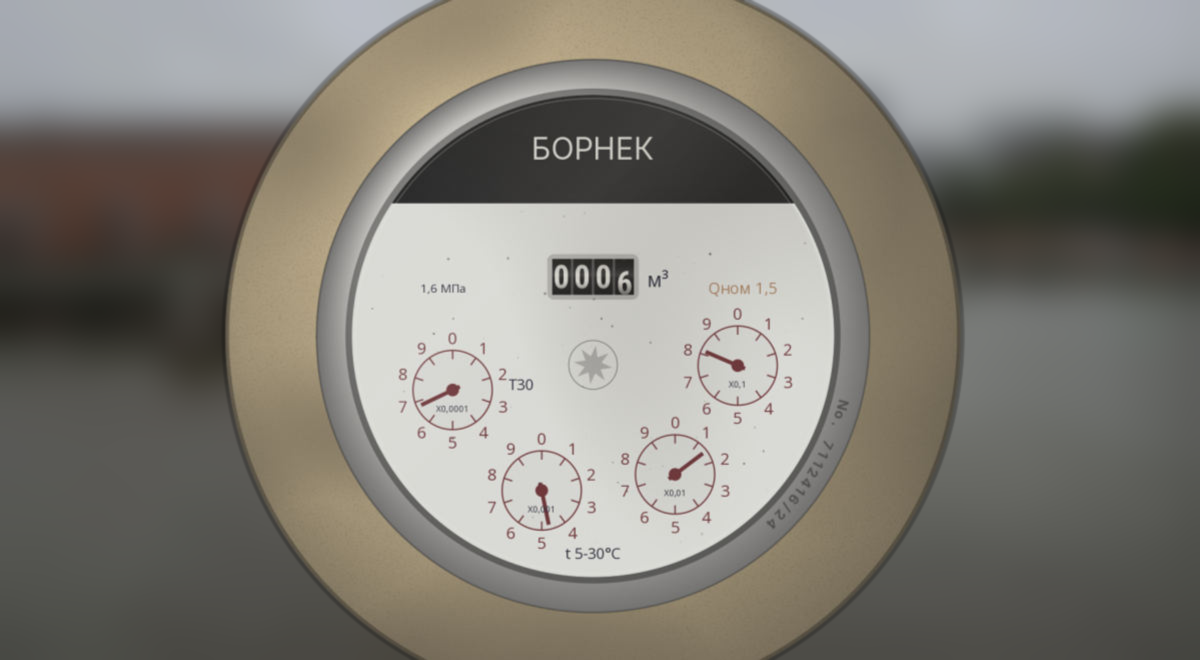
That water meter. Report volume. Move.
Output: 5.8146 m³
